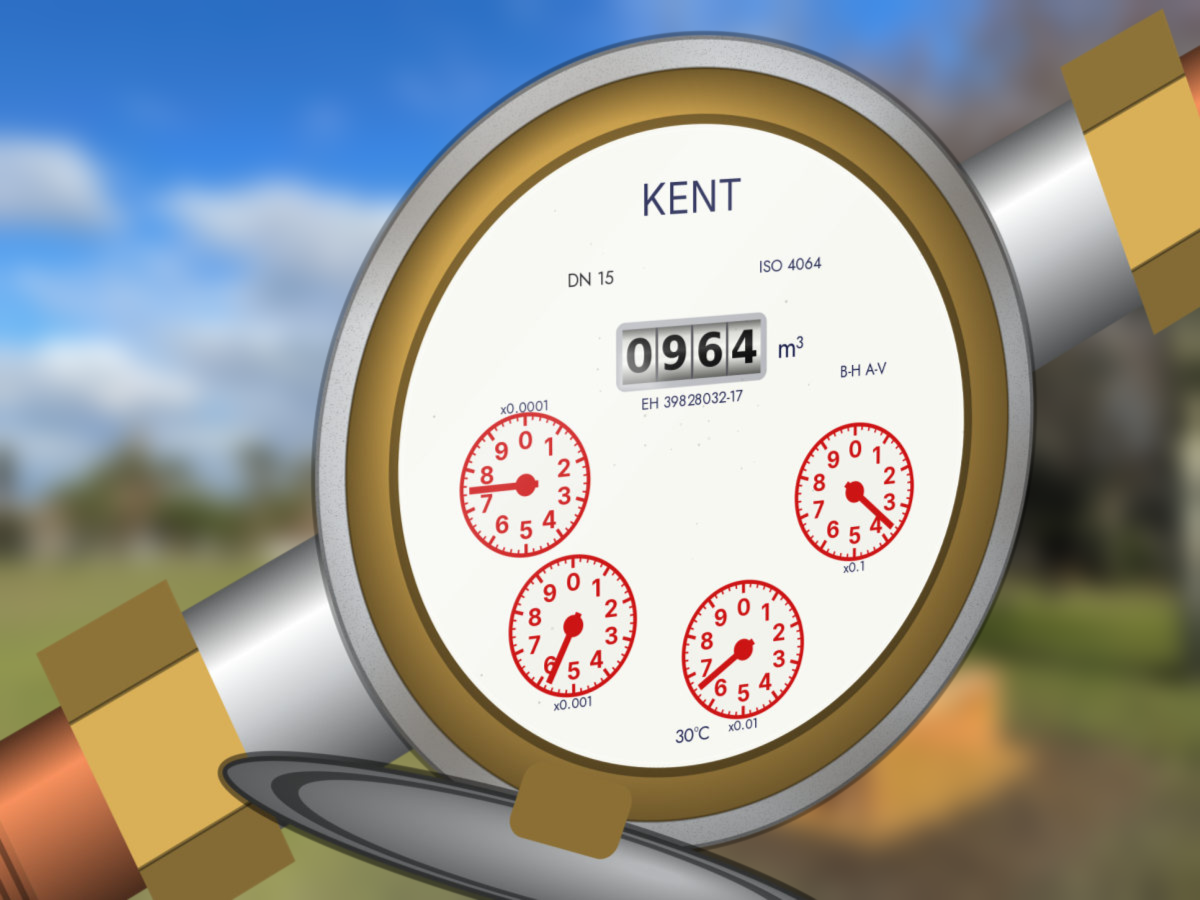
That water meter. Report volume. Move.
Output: 964.3657 m³
